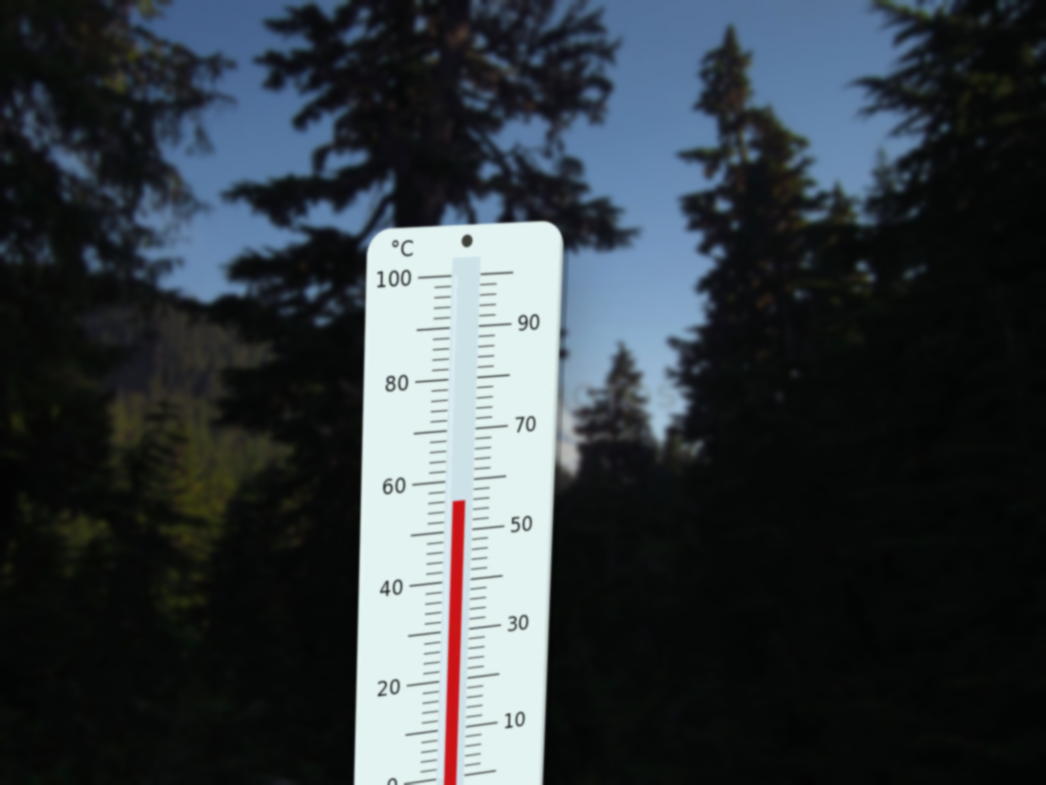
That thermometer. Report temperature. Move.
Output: 56 °C
